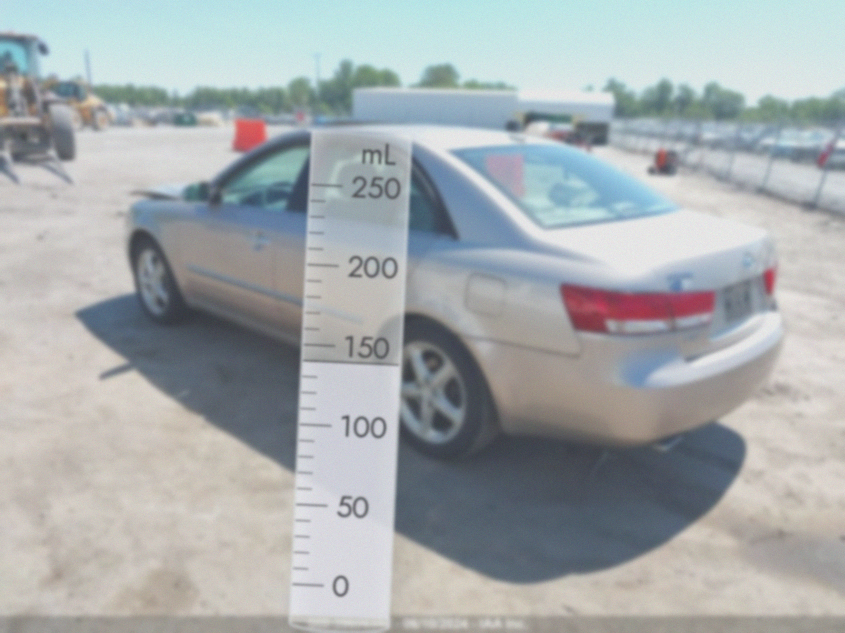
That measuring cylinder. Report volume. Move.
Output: 140 mL
